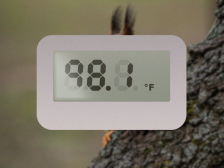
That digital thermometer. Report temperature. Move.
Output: 98.1 °F
